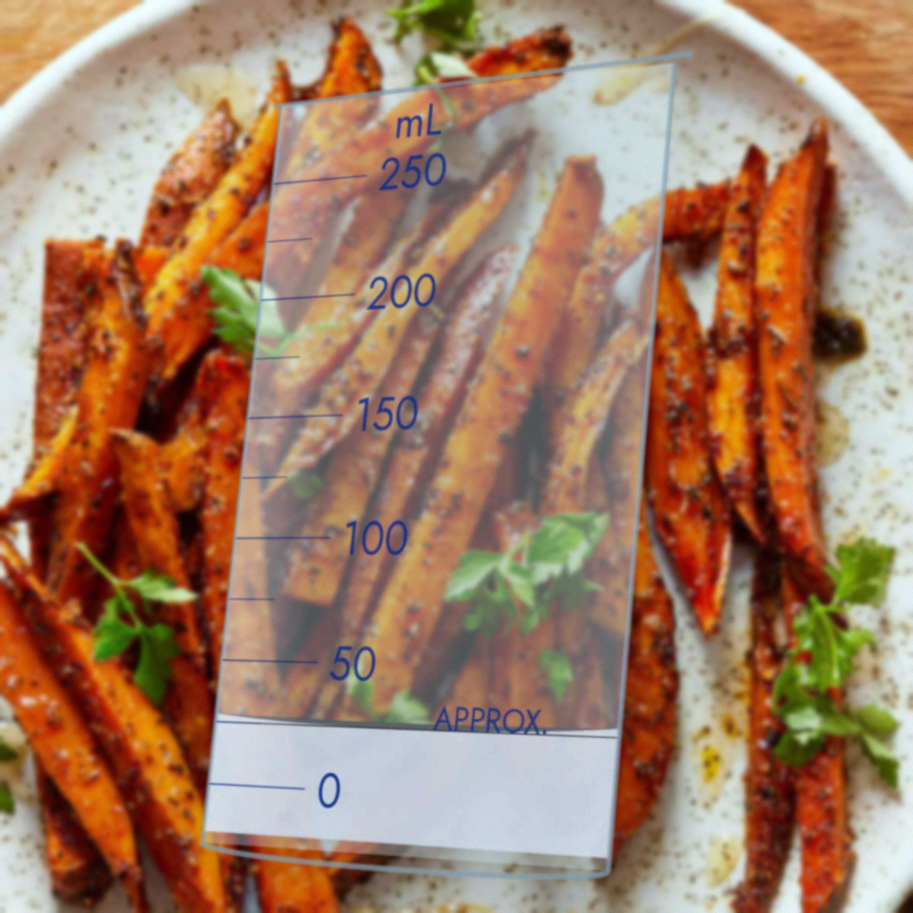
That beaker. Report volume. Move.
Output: 25 mL
